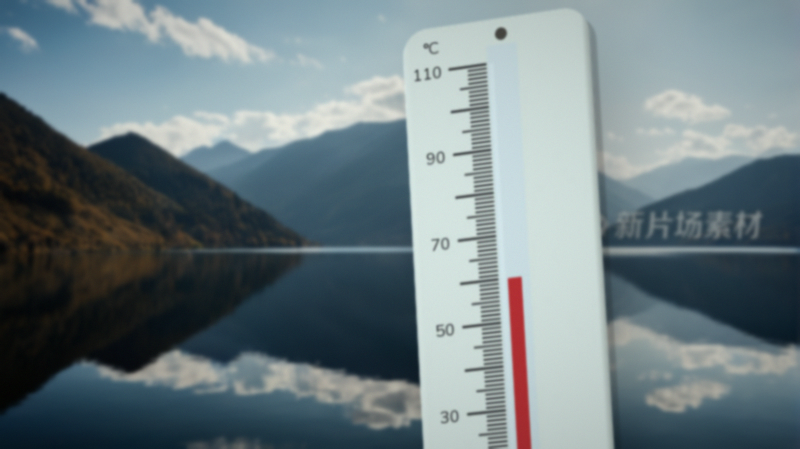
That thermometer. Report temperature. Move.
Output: 60 °C
